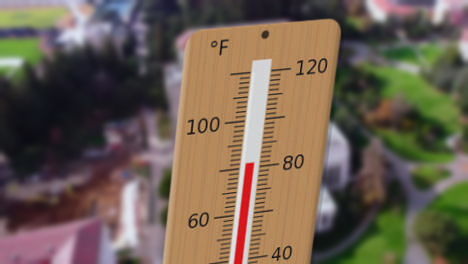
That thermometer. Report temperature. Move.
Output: 82 °F
